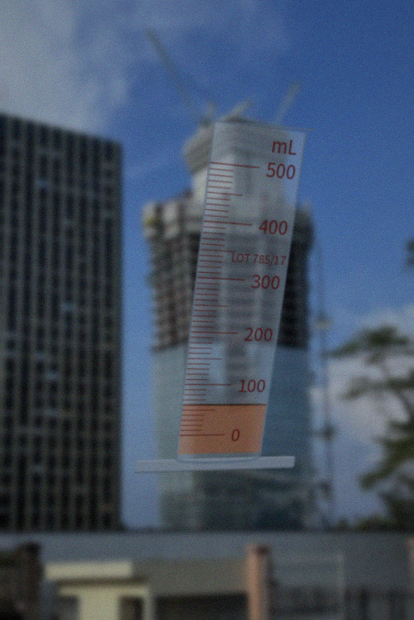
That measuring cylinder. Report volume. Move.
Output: 60 mL
